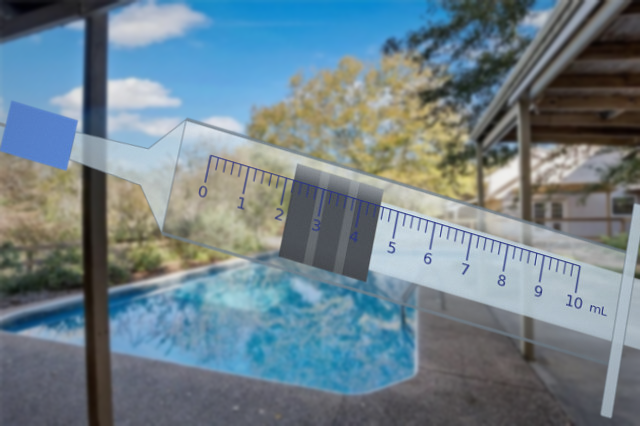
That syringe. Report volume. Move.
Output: 2.2 mL
